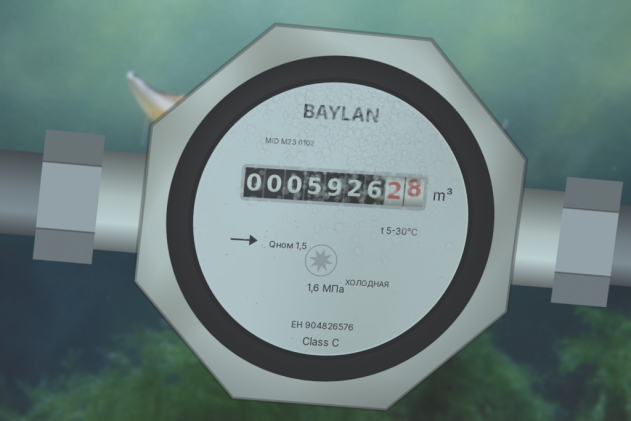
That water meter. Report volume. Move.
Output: 5926.28 m³
